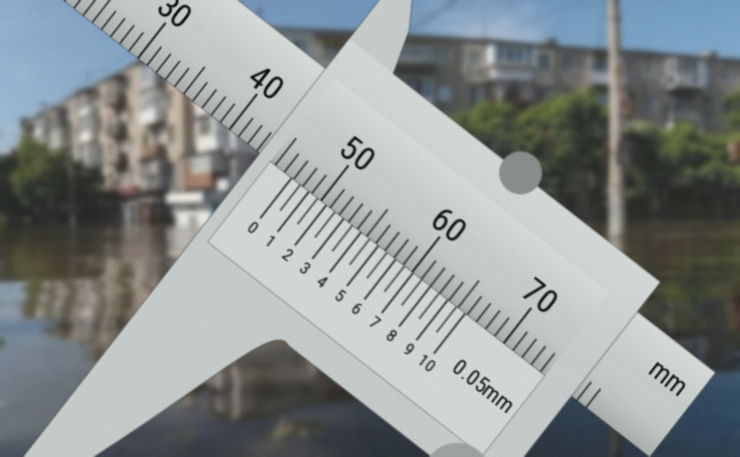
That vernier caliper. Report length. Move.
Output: 46.8 mm
